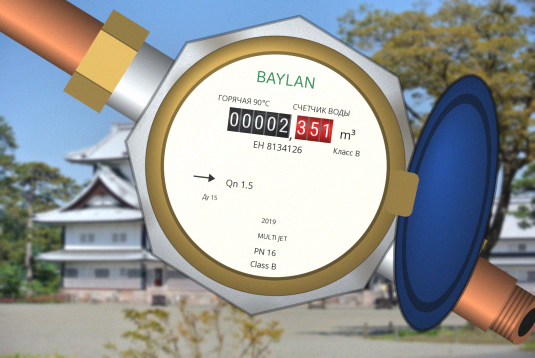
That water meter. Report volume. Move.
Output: 2.351 m³
